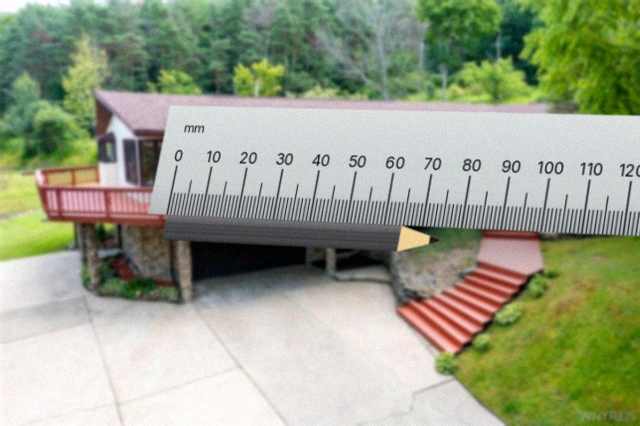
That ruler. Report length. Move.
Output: 75 mm
